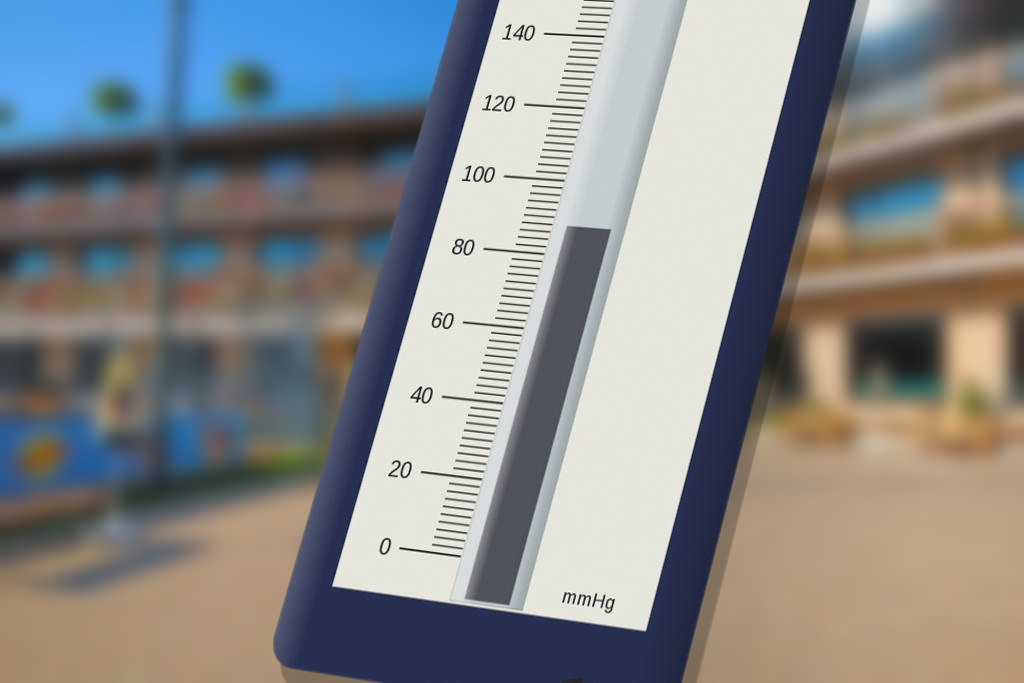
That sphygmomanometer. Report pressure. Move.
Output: 88 mmHg
